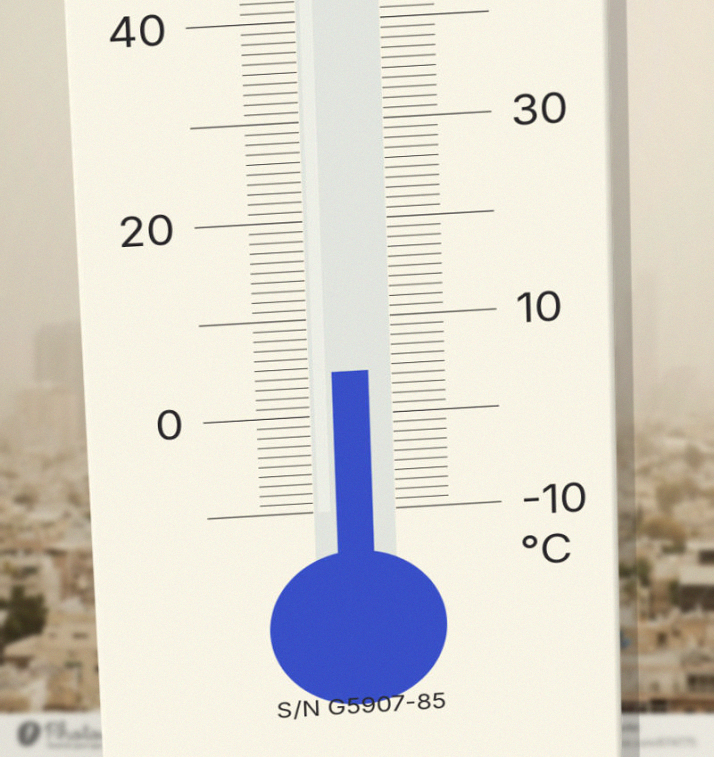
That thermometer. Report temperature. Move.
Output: 4.5 °C
